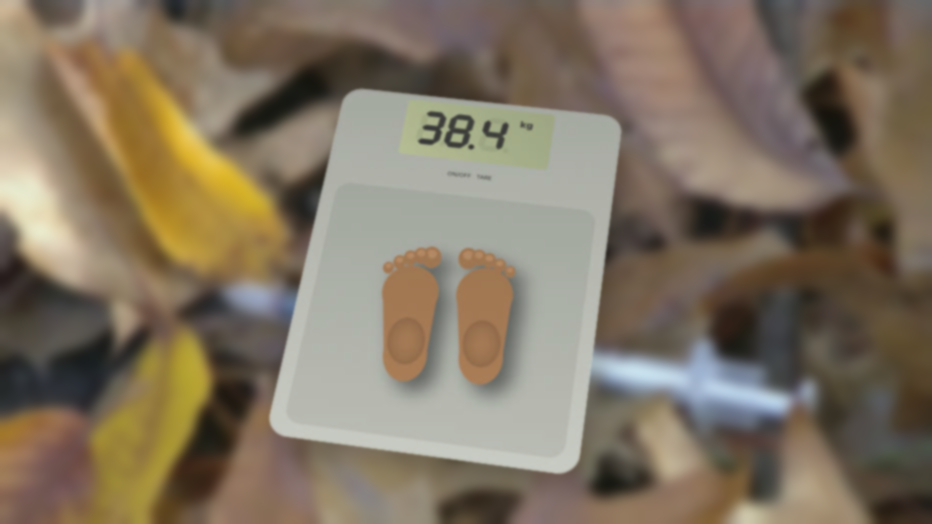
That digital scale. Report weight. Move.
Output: 38.4 kg
